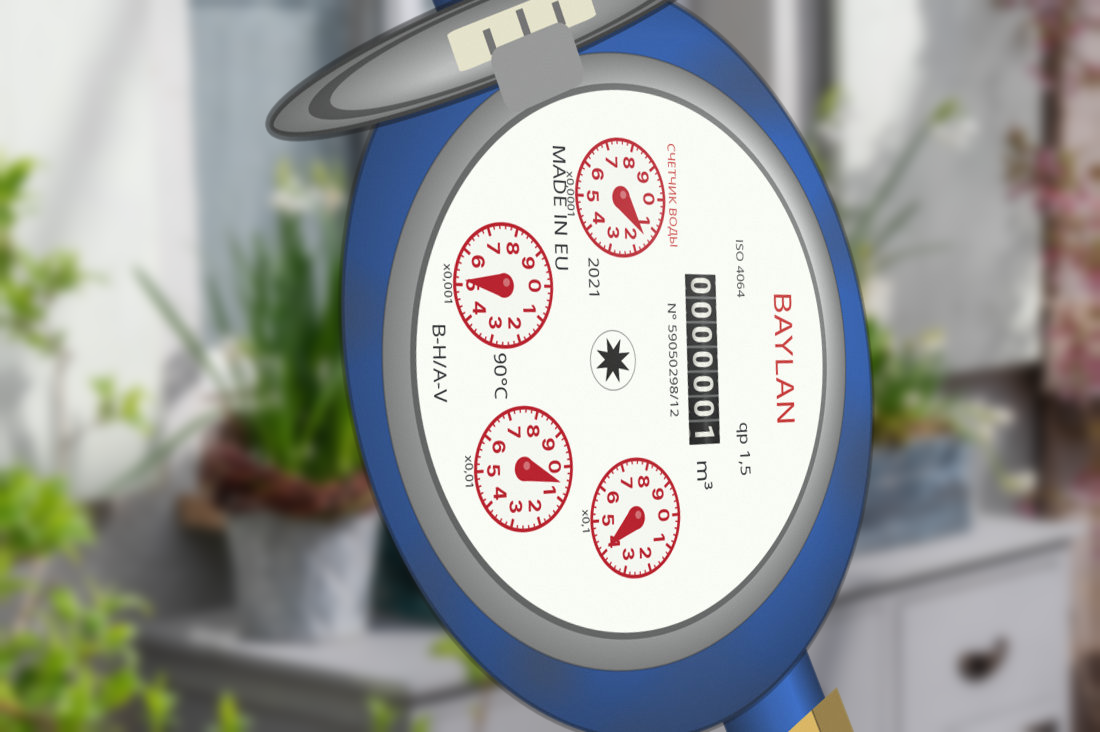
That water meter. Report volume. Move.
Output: 1.4051 m³
